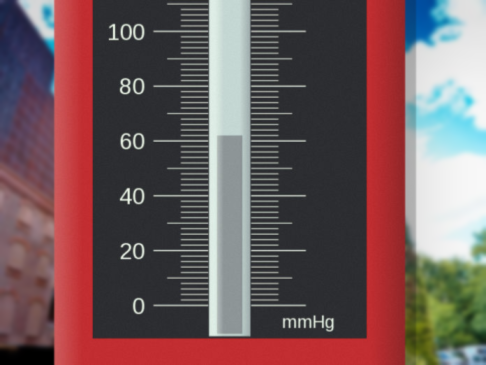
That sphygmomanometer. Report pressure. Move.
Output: 62 mmHg
